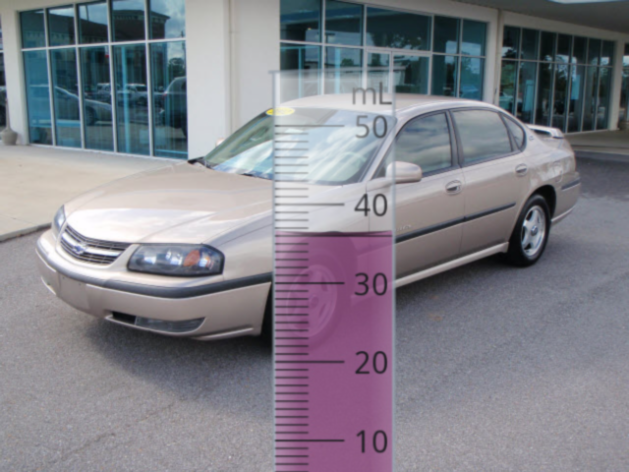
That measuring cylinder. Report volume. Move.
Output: 36 mL
